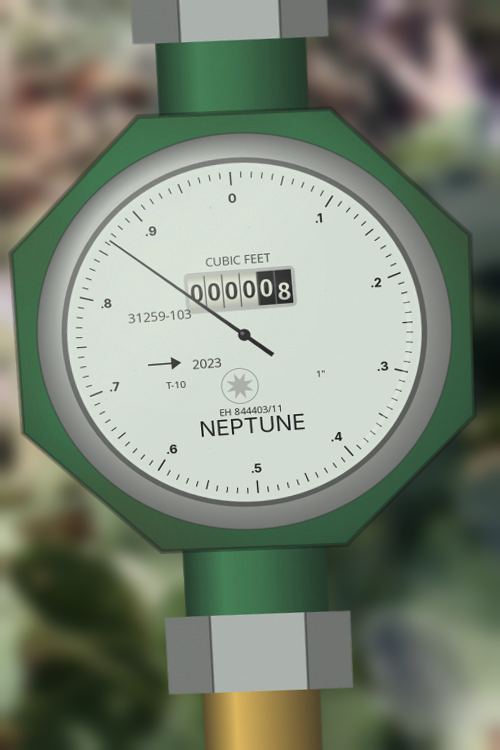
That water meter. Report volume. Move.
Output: 7.86 ft³
